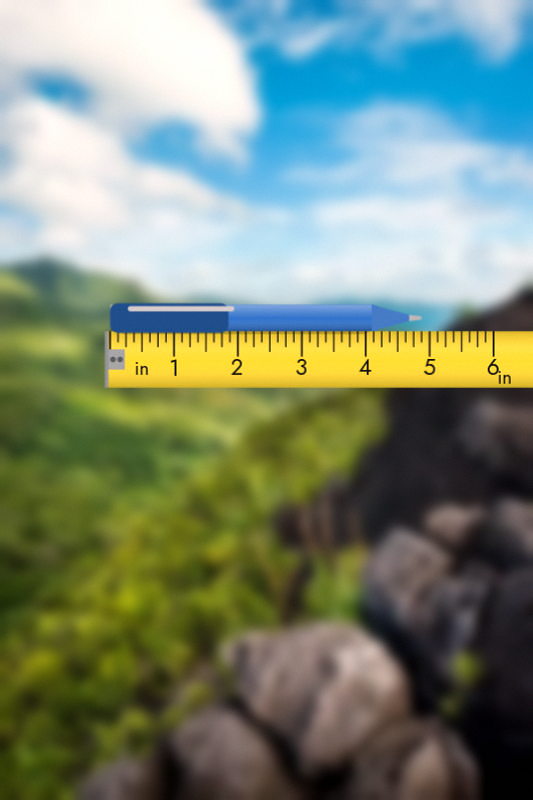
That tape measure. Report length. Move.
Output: 4.875 in
